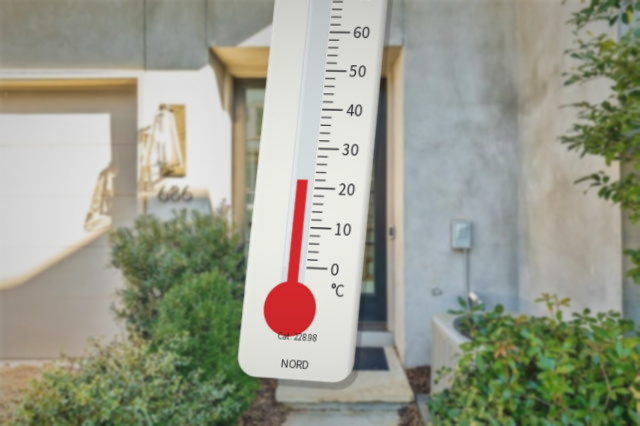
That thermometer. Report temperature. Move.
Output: 22 °C
